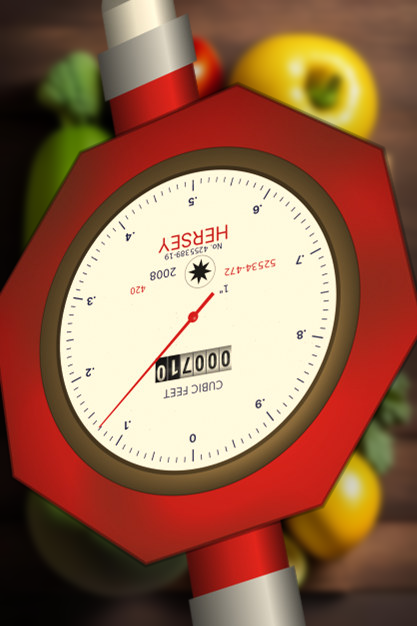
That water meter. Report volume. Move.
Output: 710.13 ft³
